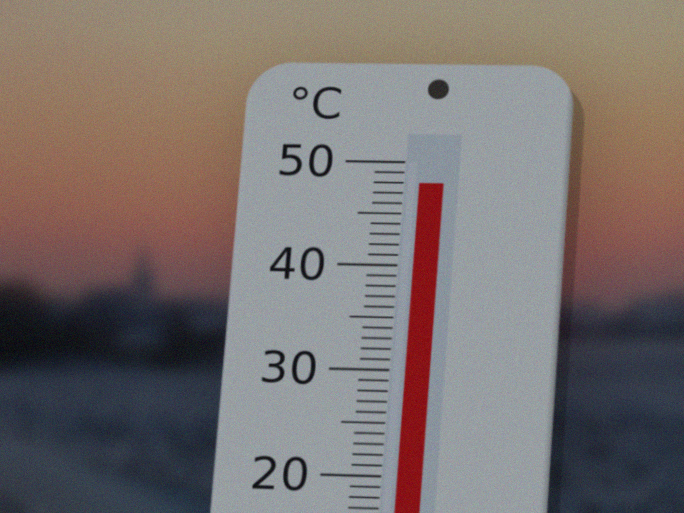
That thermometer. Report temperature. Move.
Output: 48 °C
